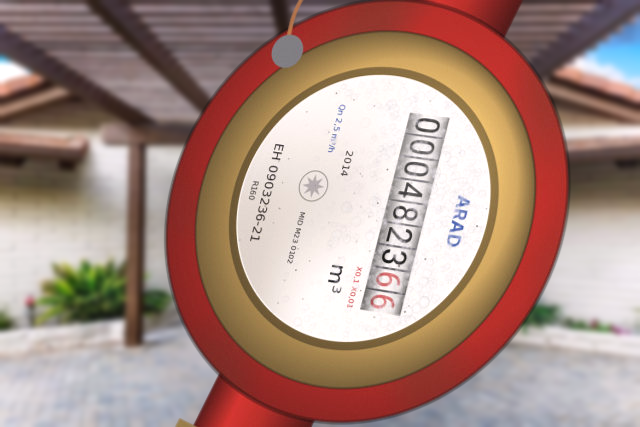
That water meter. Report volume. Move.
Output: 4823.66 m³
